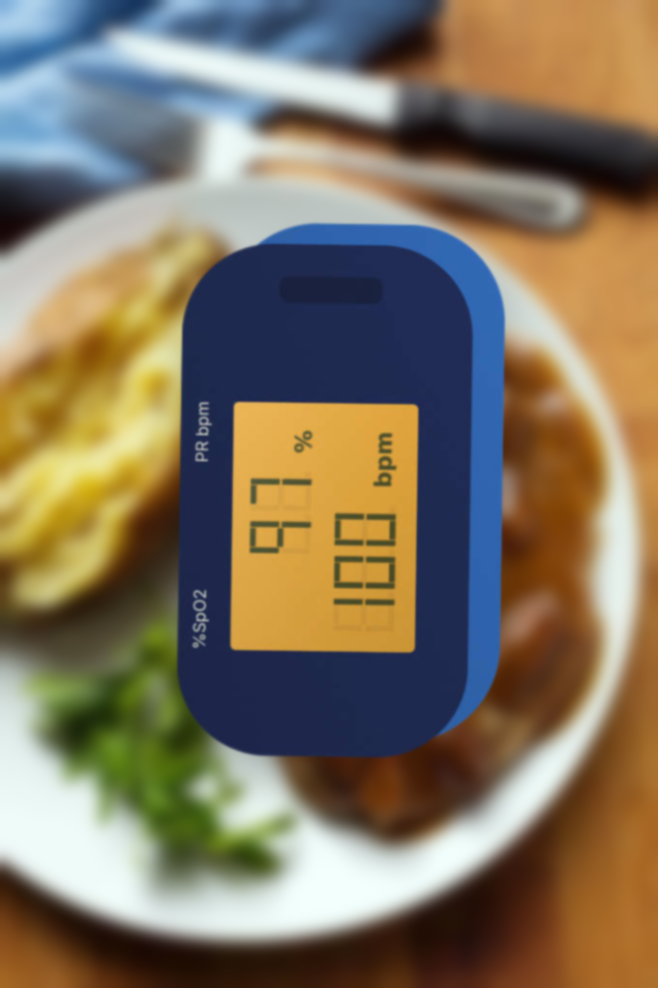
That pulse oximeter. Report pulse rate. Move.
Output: 100 bpm
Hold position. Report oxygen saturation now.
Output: 97 %
